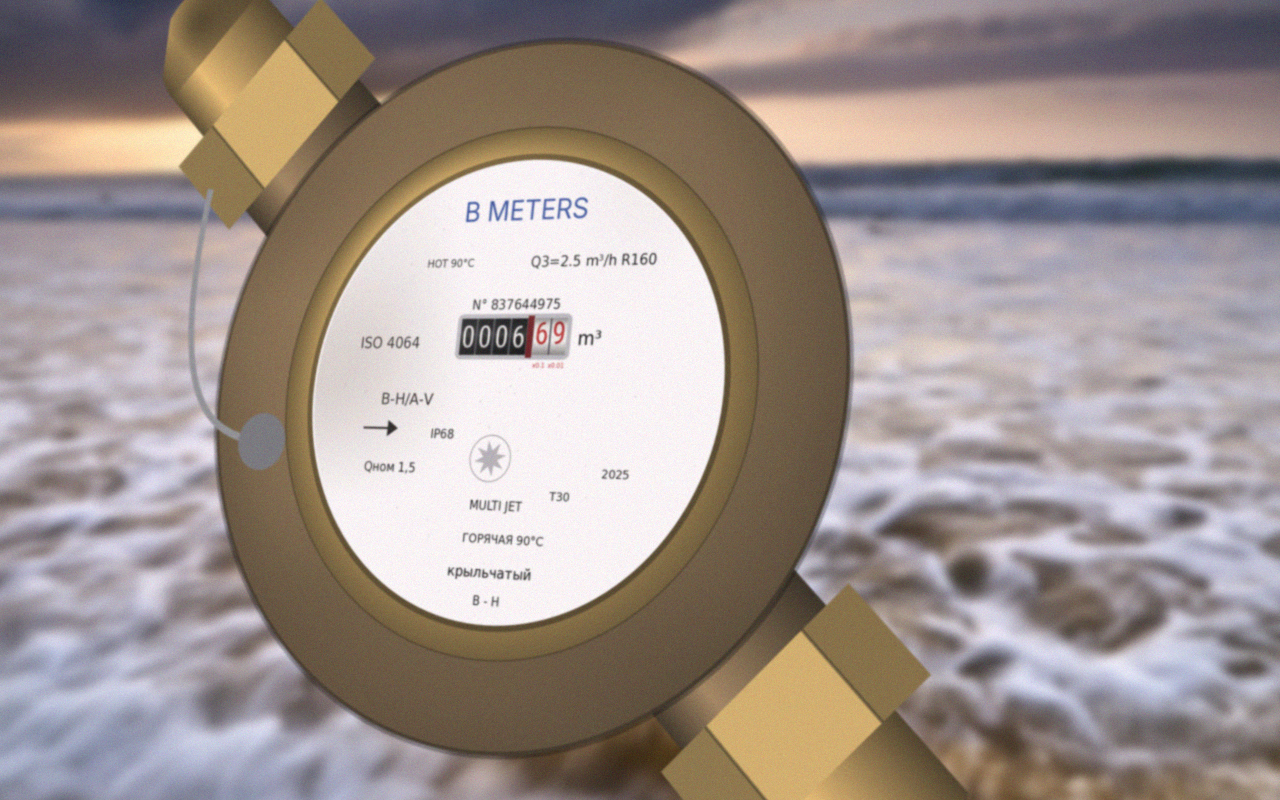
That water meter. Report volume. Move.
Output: 6.69 m³
